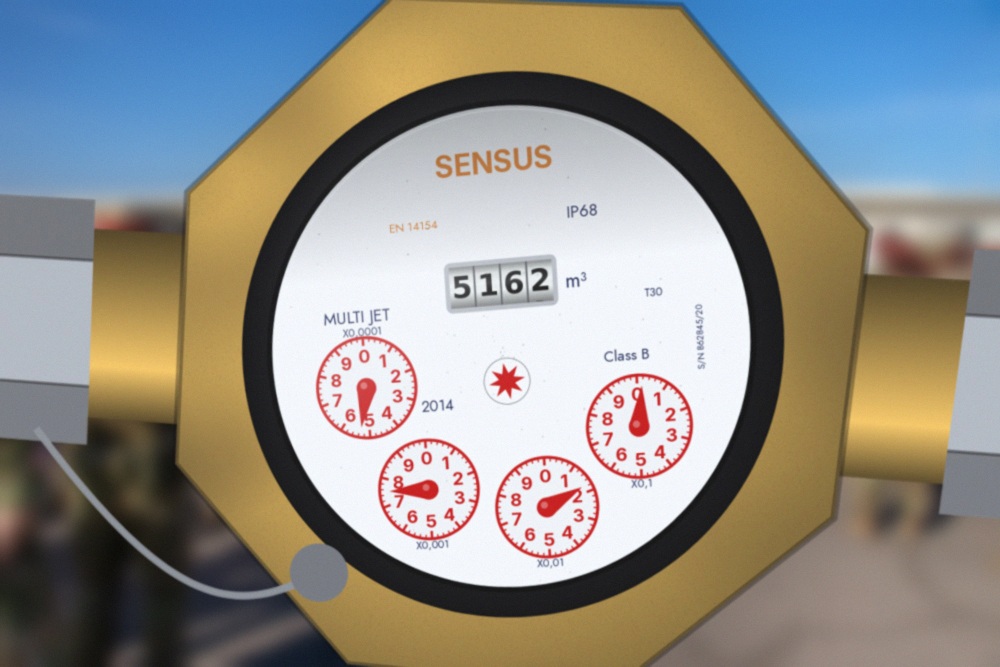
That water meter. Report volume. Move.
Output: 5162.0175 m³
